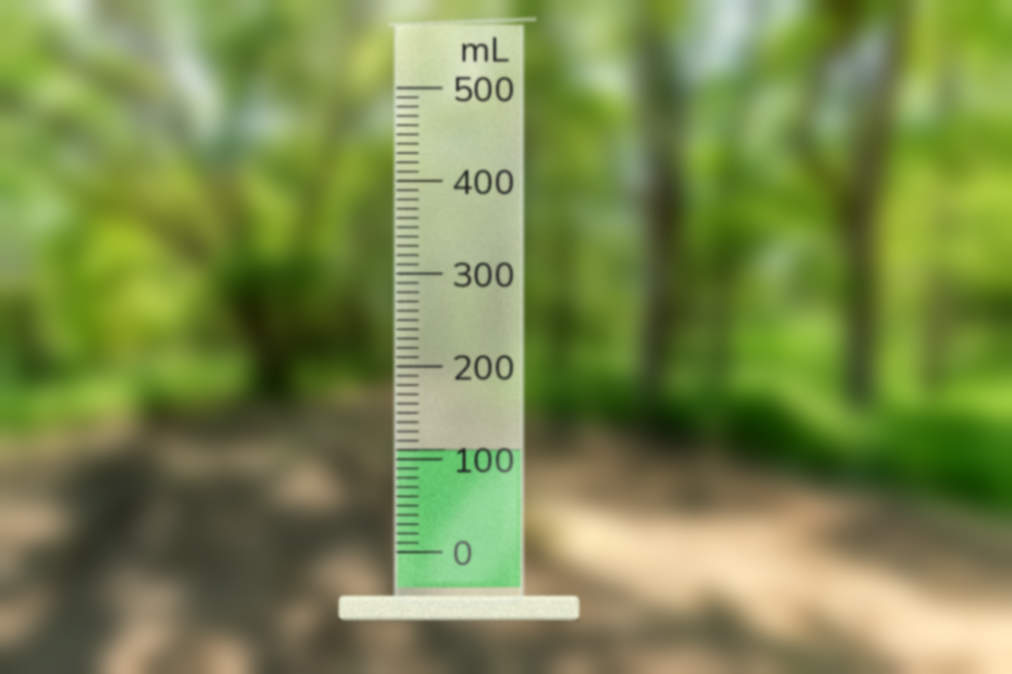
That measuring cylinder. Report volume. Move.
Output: 110 mL
